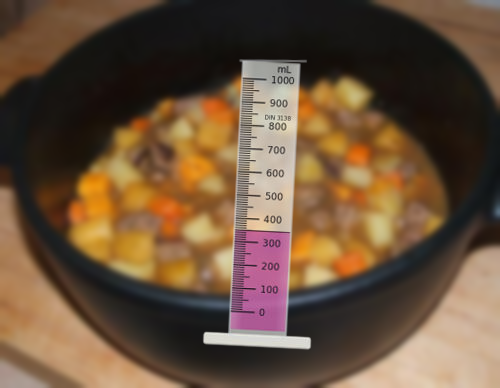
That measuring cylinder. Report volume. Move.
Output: 350 mL
